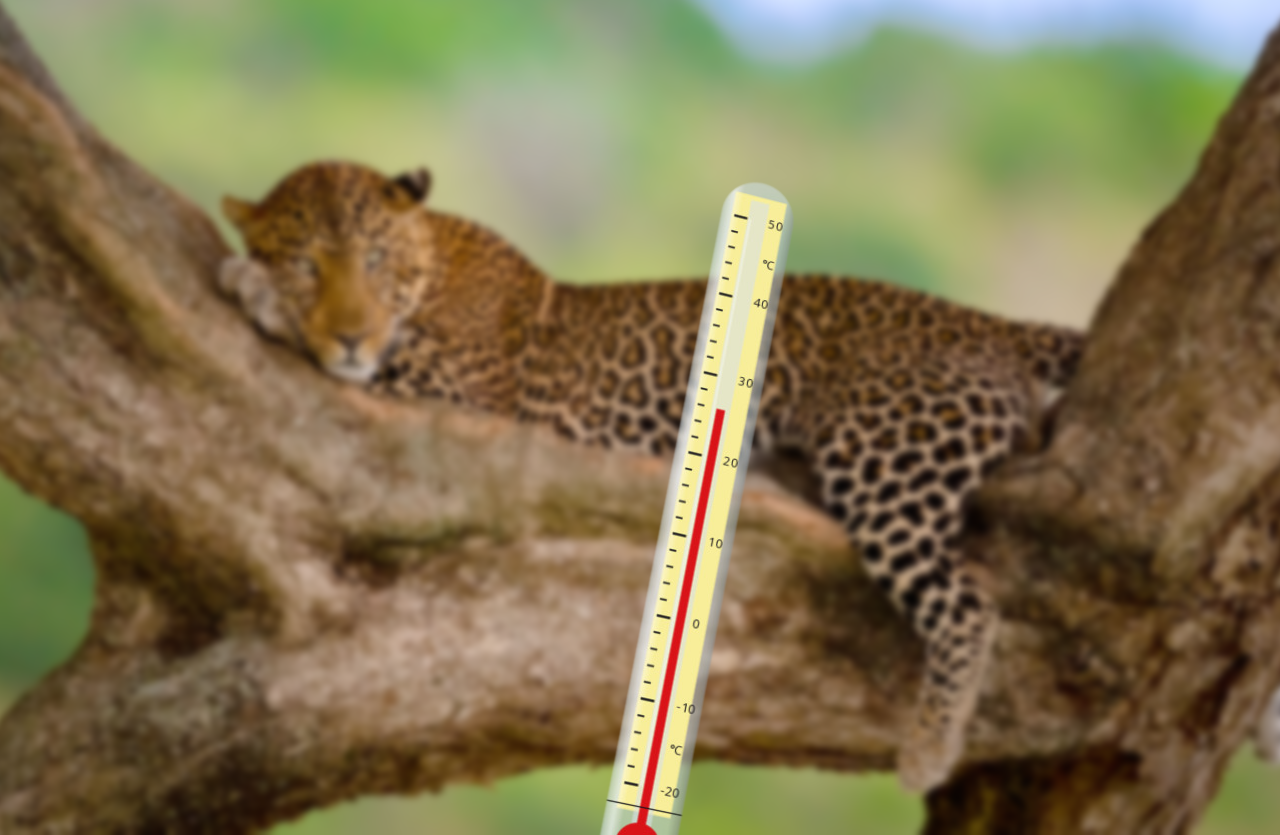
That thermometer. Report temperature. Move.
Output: 26 °C
